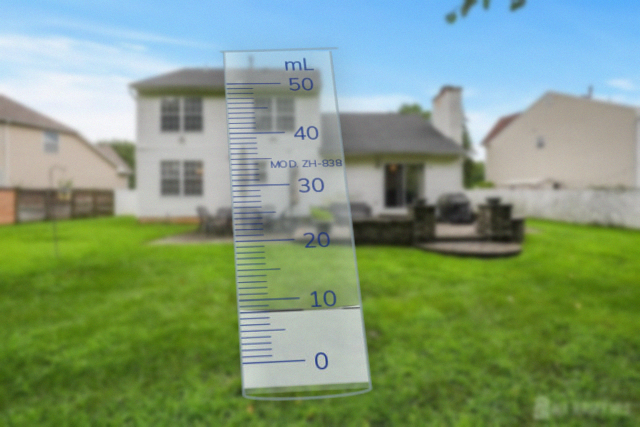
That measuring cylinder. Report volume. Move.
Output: 8 mL
